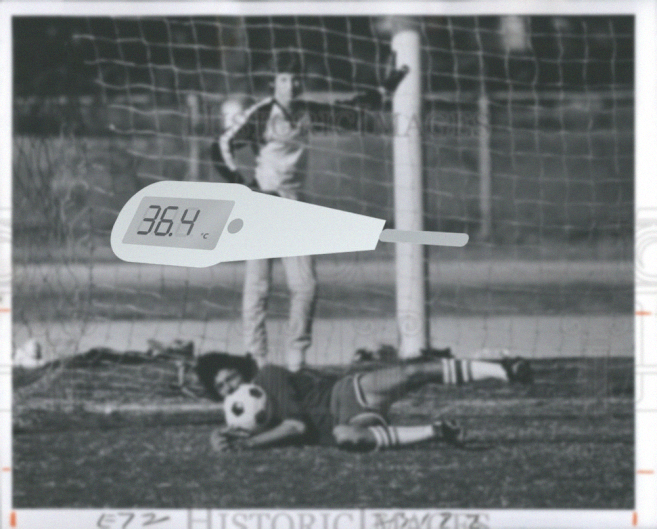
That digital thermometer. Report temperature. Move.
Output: 36.4 °C
